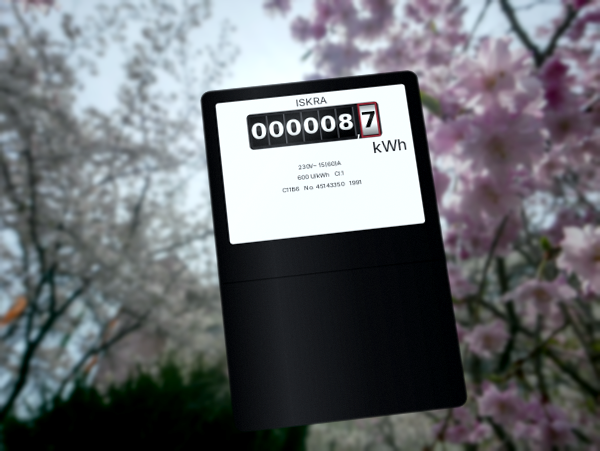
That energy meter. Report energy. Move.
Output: 8.7 kWh
